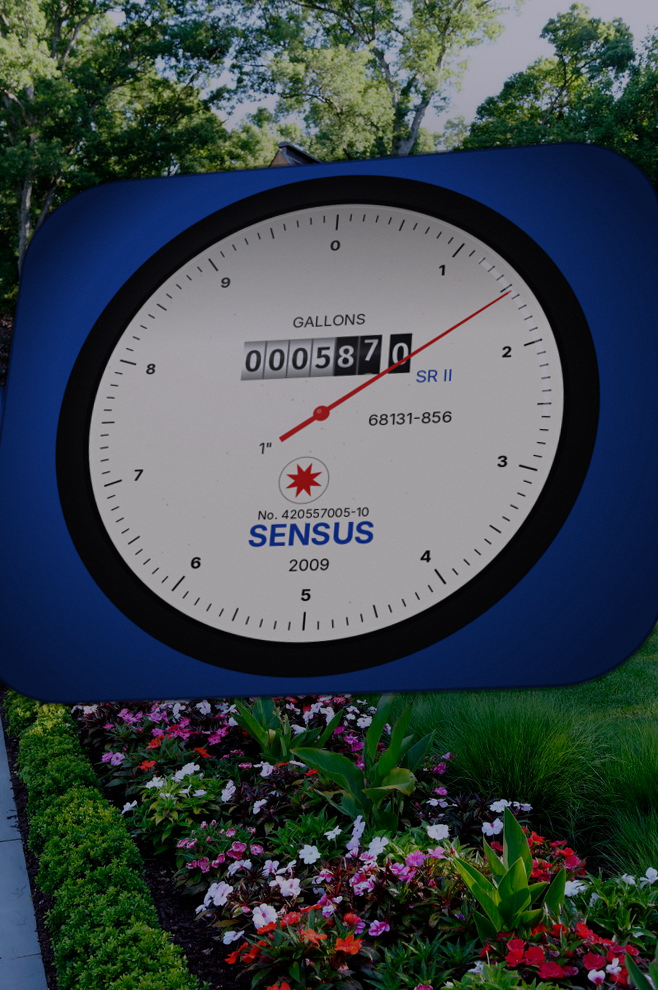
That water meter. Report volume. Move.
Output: 5871.5 gal
